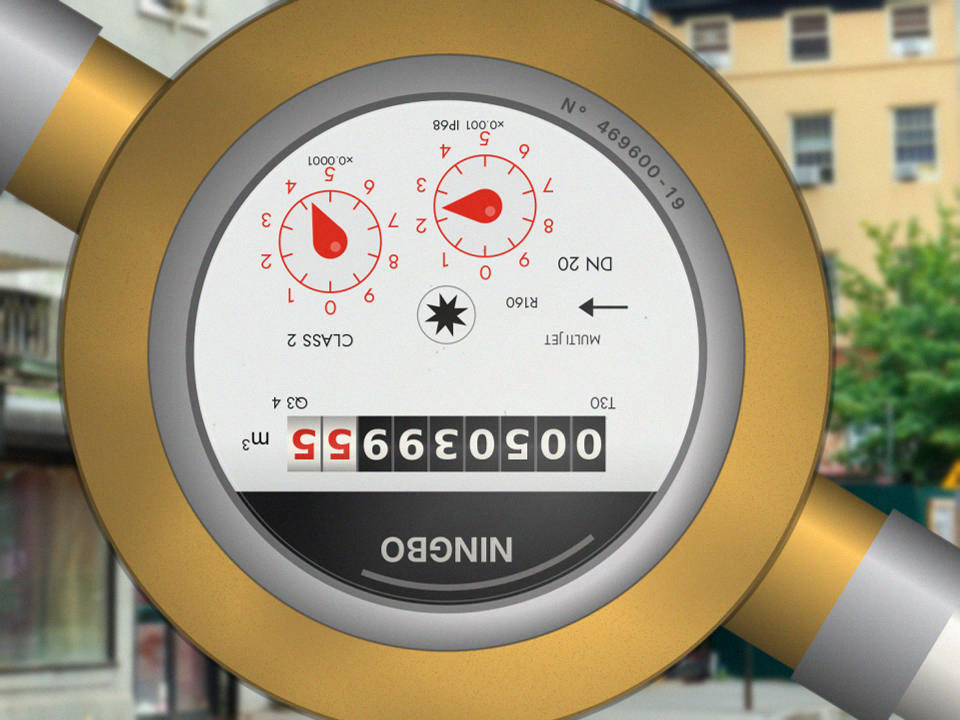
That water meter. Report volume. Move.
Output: 50399.5524 m³
